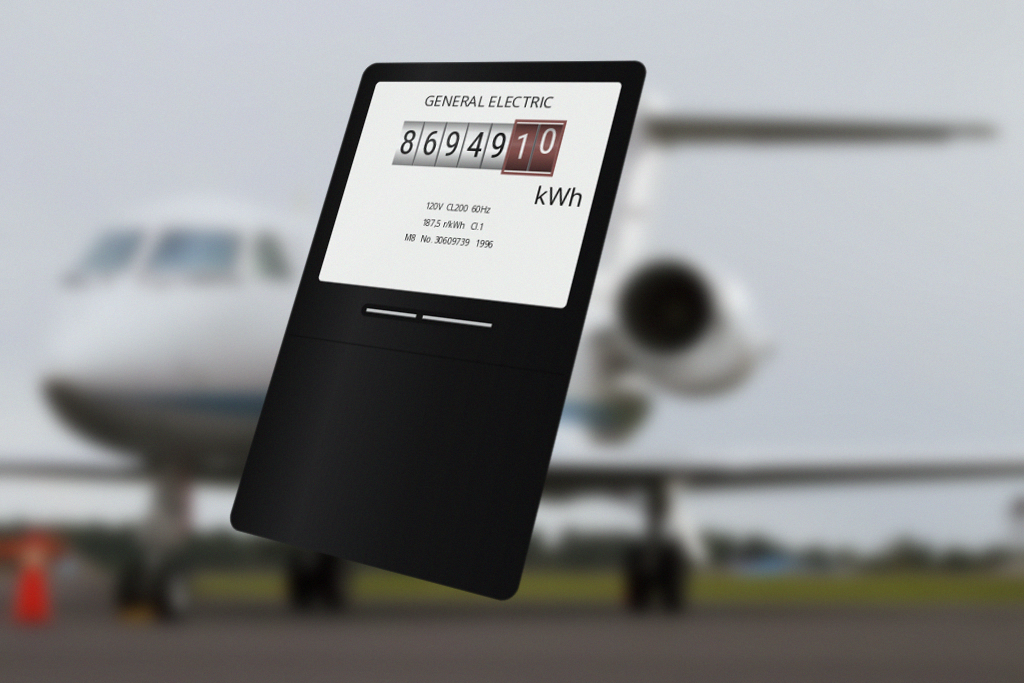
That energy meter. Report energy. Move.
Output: 86949.10 kWh
